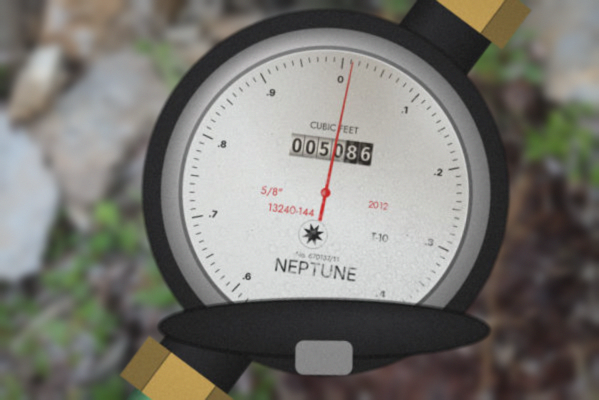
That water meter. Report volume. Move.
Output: 5086.01 ft³
